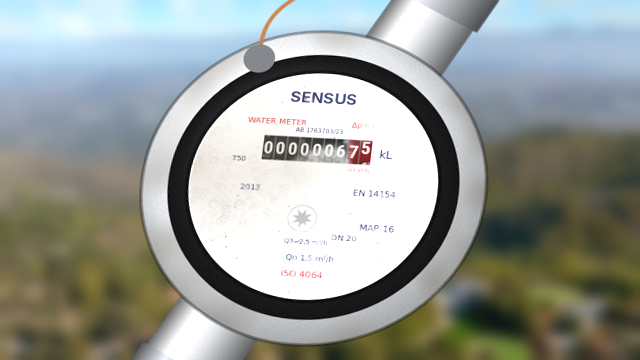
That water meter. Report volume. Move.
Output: 6.75 kL
